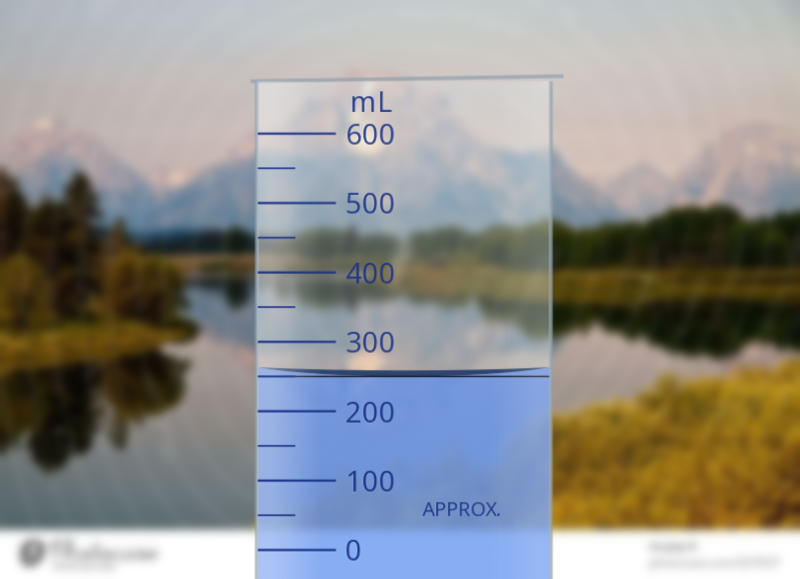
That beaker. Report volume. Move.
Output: 250 mL
